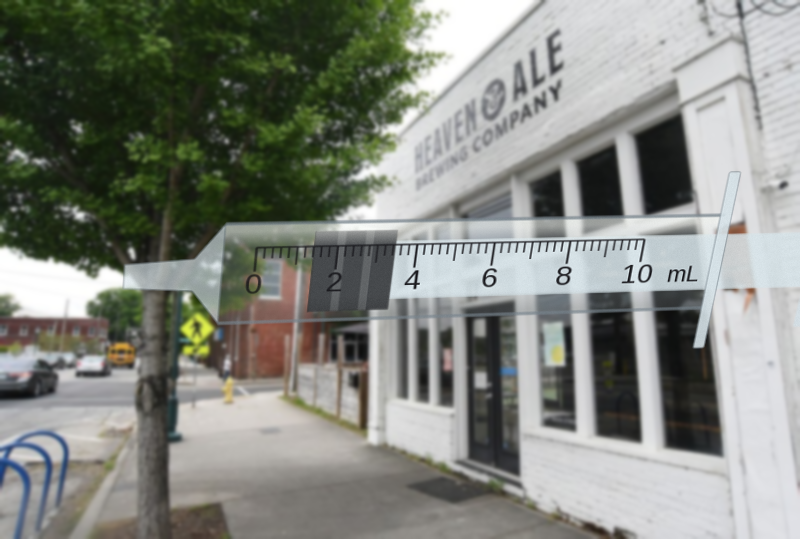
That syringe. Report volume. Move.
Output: 1.4 mL
